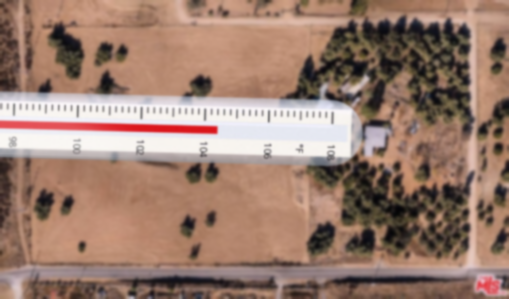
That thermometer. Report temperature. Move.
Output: 104.4 °F
